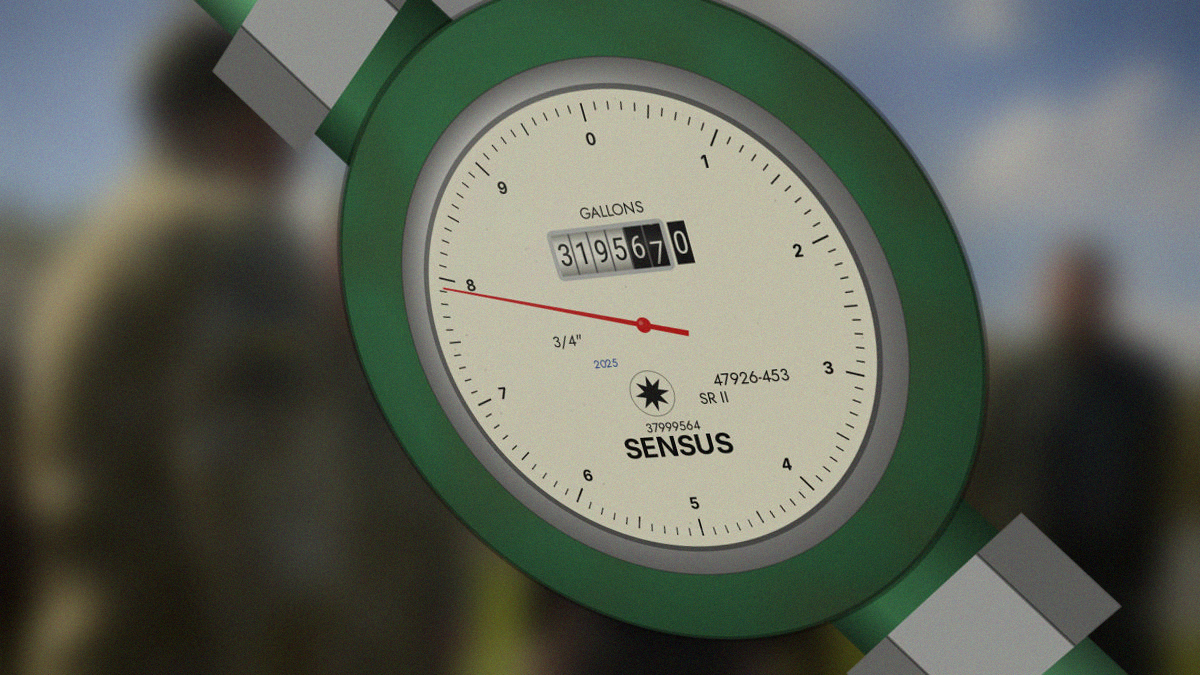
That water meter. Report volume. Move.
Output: 3195667.9 gal
